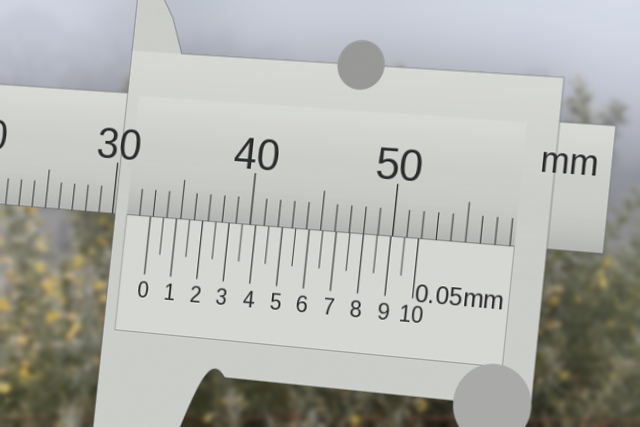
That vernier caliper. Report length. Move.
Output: 32.8 mm
